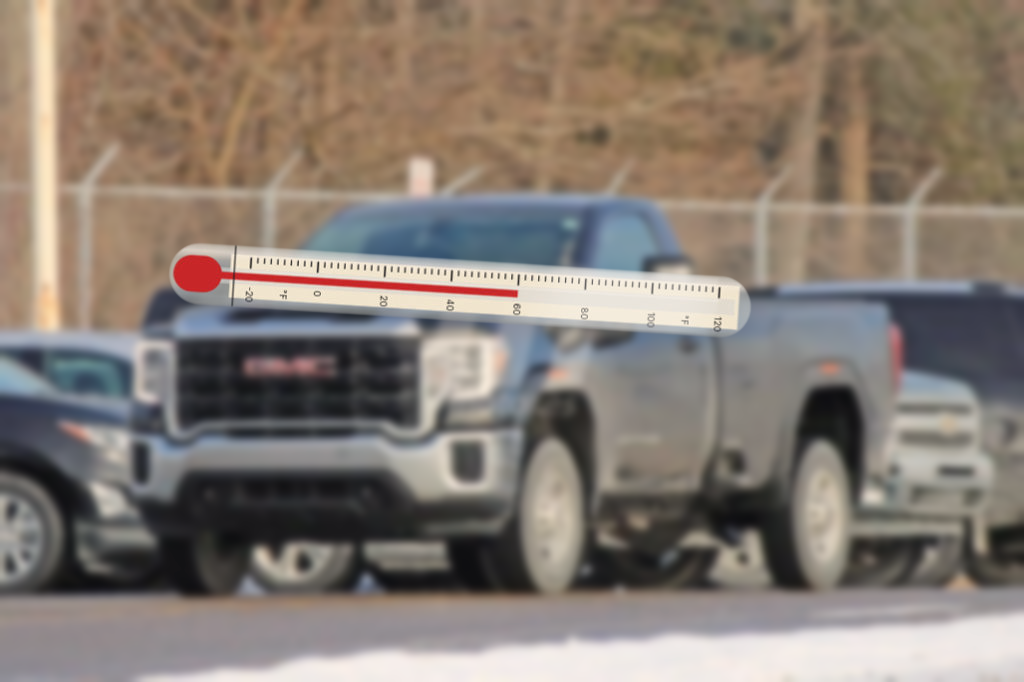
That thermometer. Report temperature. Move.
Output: 60 °F
